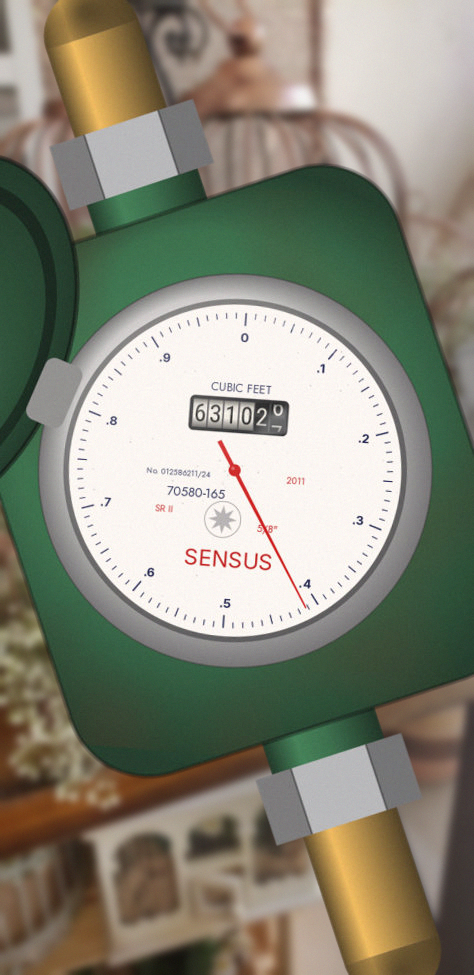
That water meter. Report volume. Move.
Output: 631026.41 ft³
